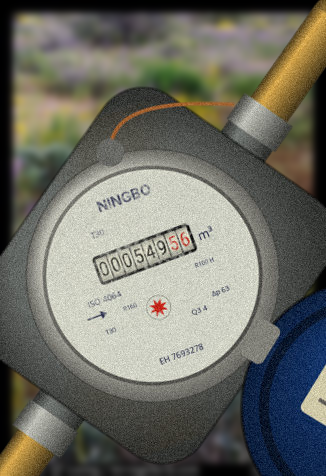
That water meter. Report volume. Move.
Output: 549.56 m³
